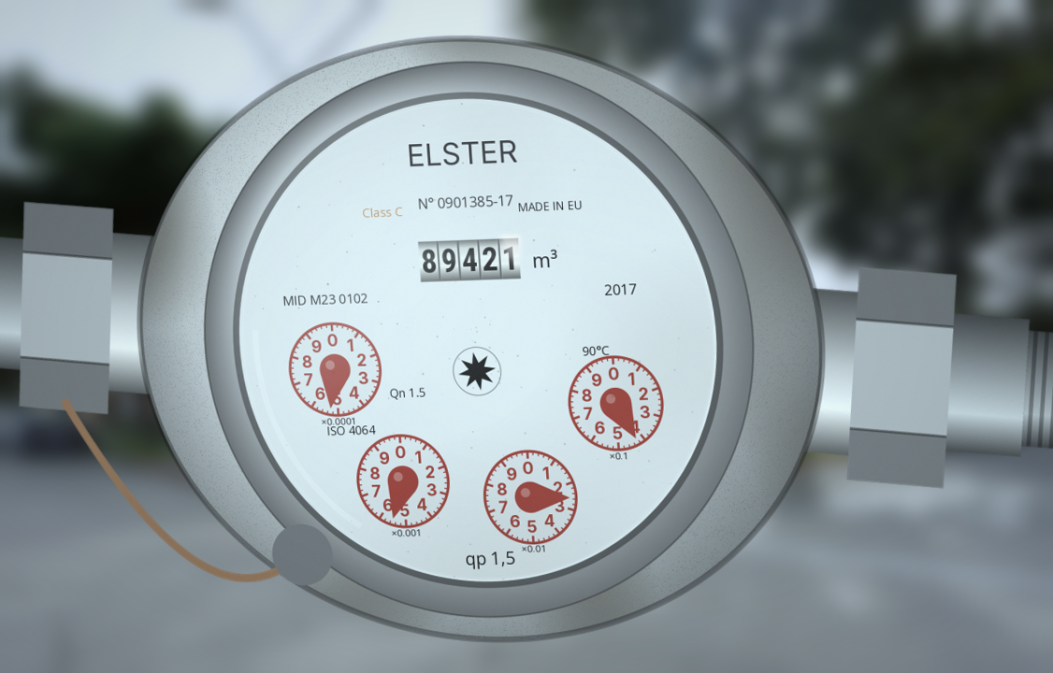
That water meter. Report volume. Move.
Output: 89421.4255 m³
